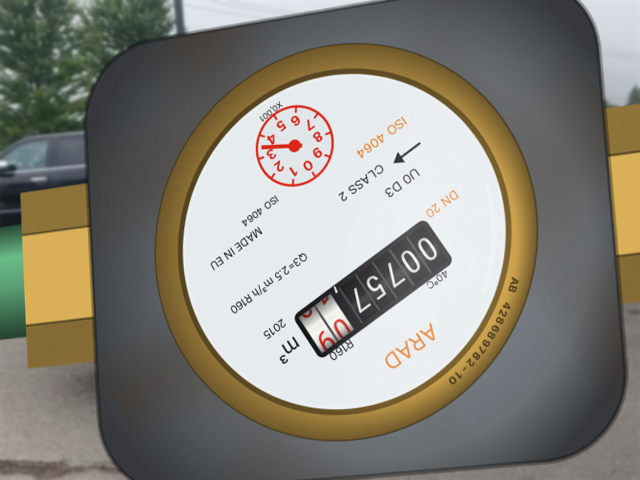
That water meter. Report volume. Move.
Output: 757.093 m³
